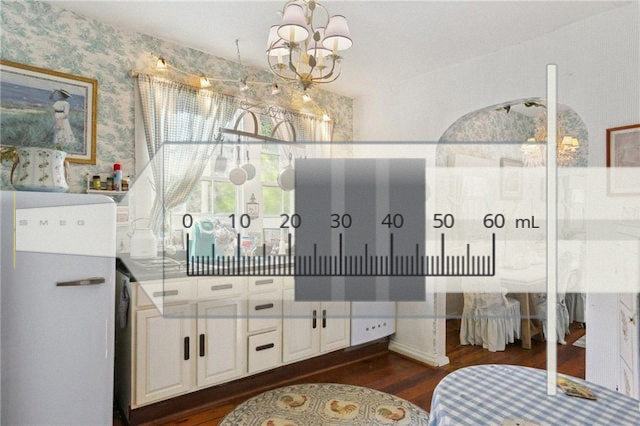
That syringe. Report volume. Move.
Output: 21 mL
